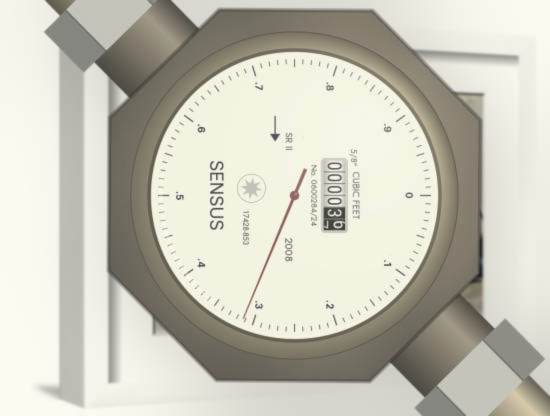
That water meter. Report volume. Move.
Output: 36.31 ft³
